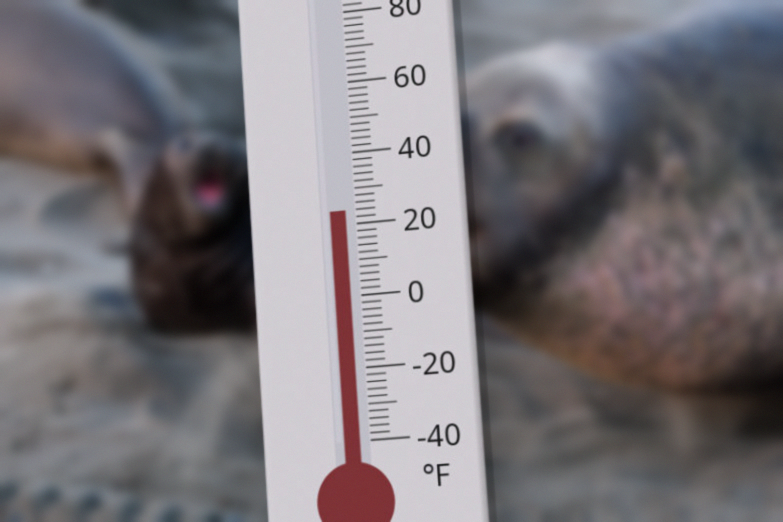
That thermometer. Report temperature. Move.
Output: 24 °F
